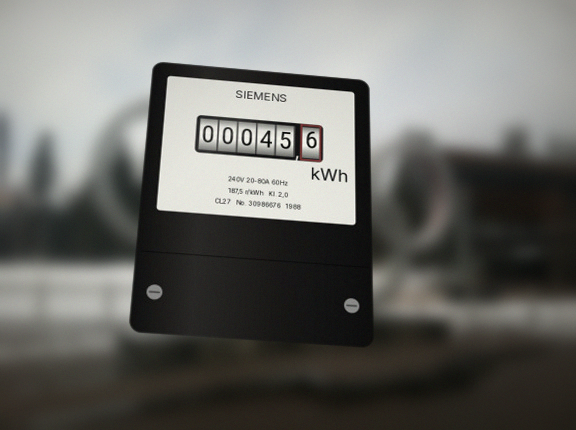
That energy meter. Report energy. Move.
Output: 45.6 kWh
